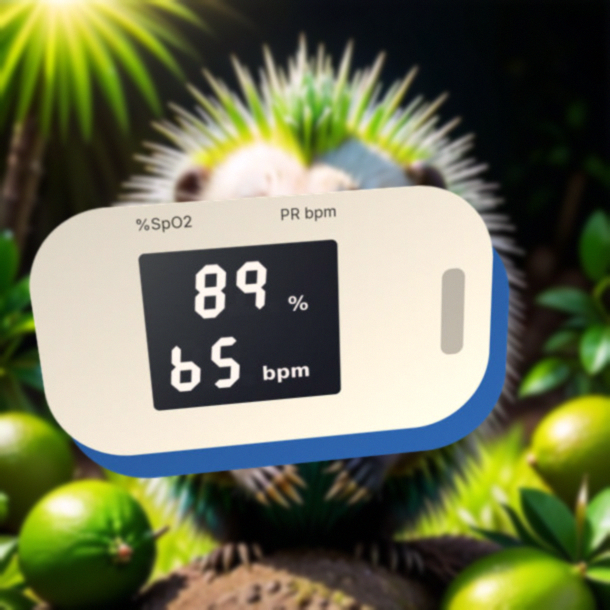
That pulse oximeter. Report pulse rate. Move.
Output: 65 bpm
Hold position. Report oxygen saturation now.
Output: 89 %
